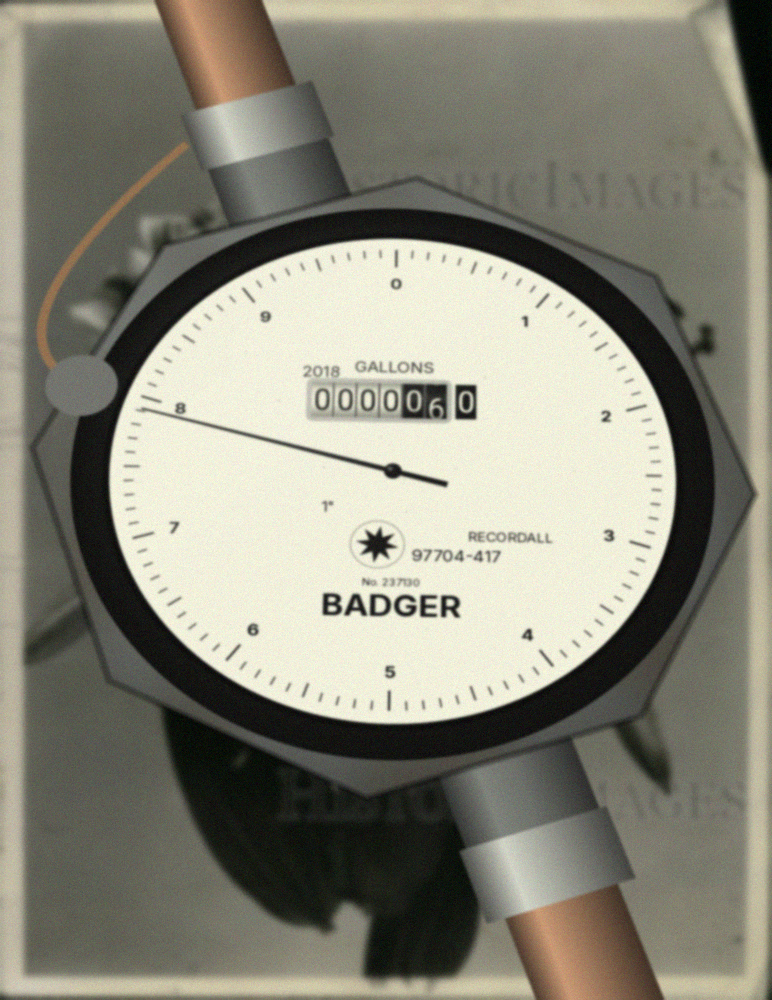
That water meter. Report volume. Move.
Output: 57.9 gal
